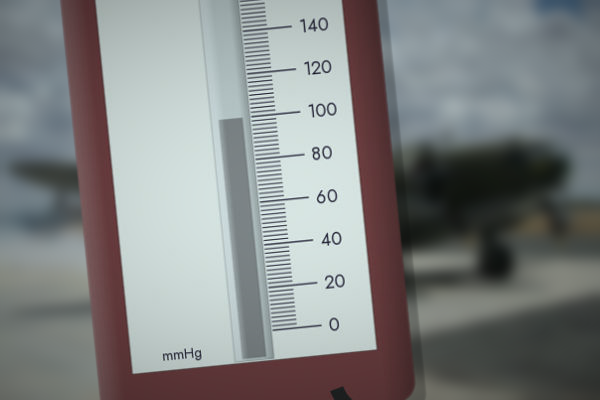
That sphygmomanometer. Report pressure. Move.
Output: 100 mmHg
